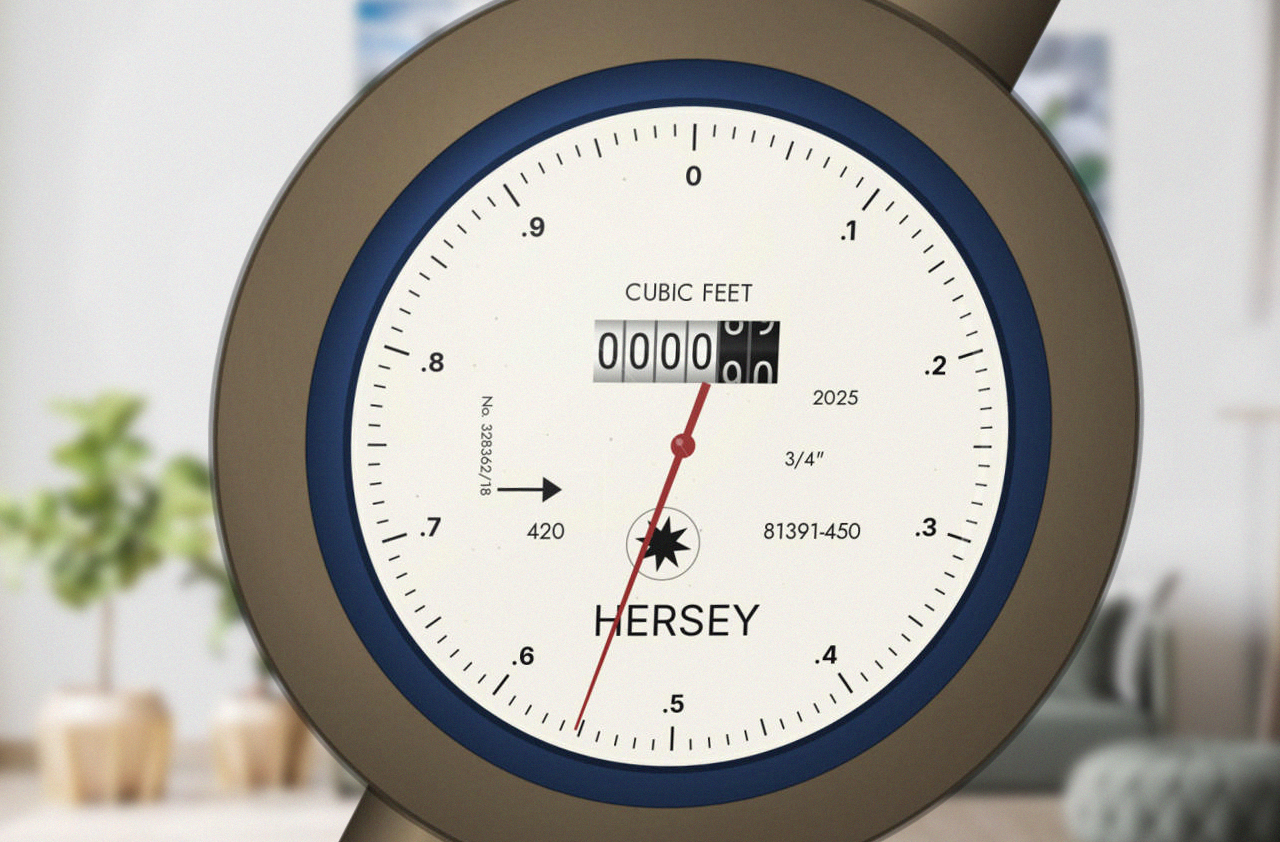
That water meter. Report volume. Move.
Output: 89.55 ft³
